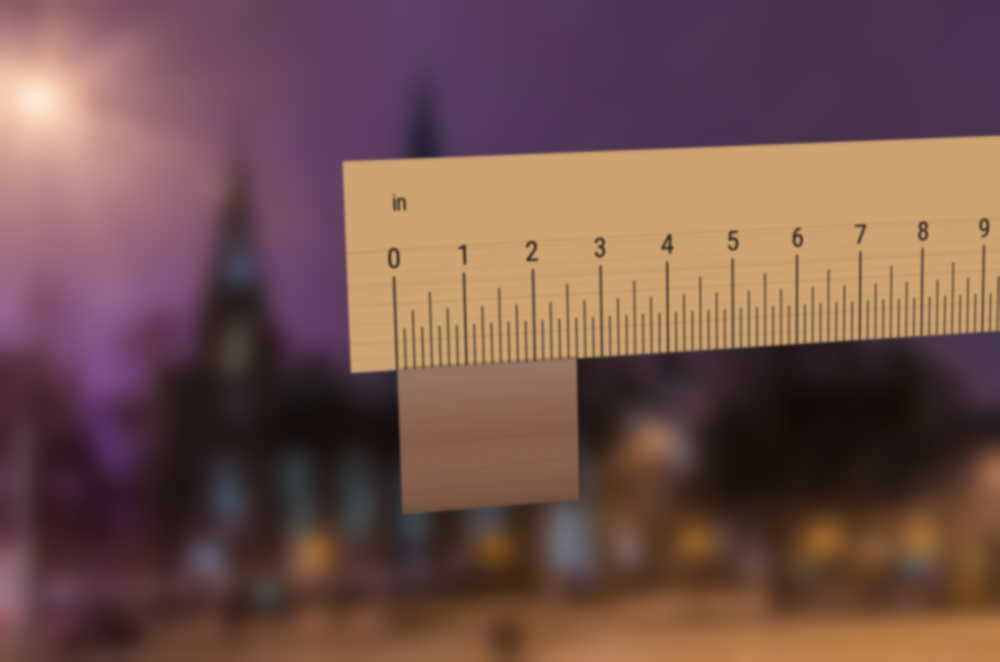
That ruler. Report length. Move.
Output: 2.625 in
